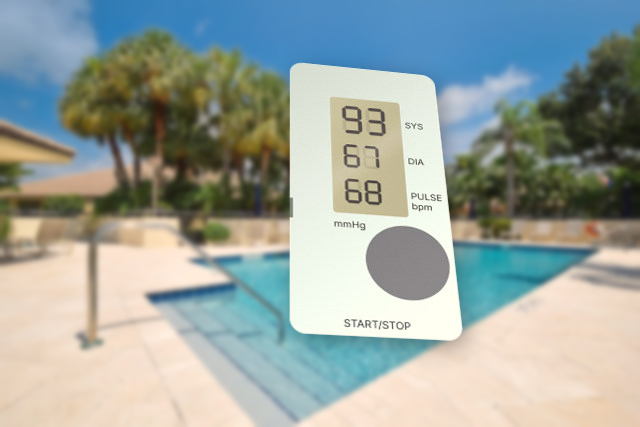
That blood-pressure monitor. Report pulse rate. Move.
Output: 68 bpm
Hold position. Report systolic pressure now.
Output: 93 mmHg
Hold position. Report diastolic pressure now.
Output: 67 mmHg
